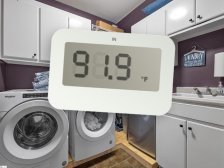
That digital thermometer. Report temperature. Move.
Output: 91.9 °F
